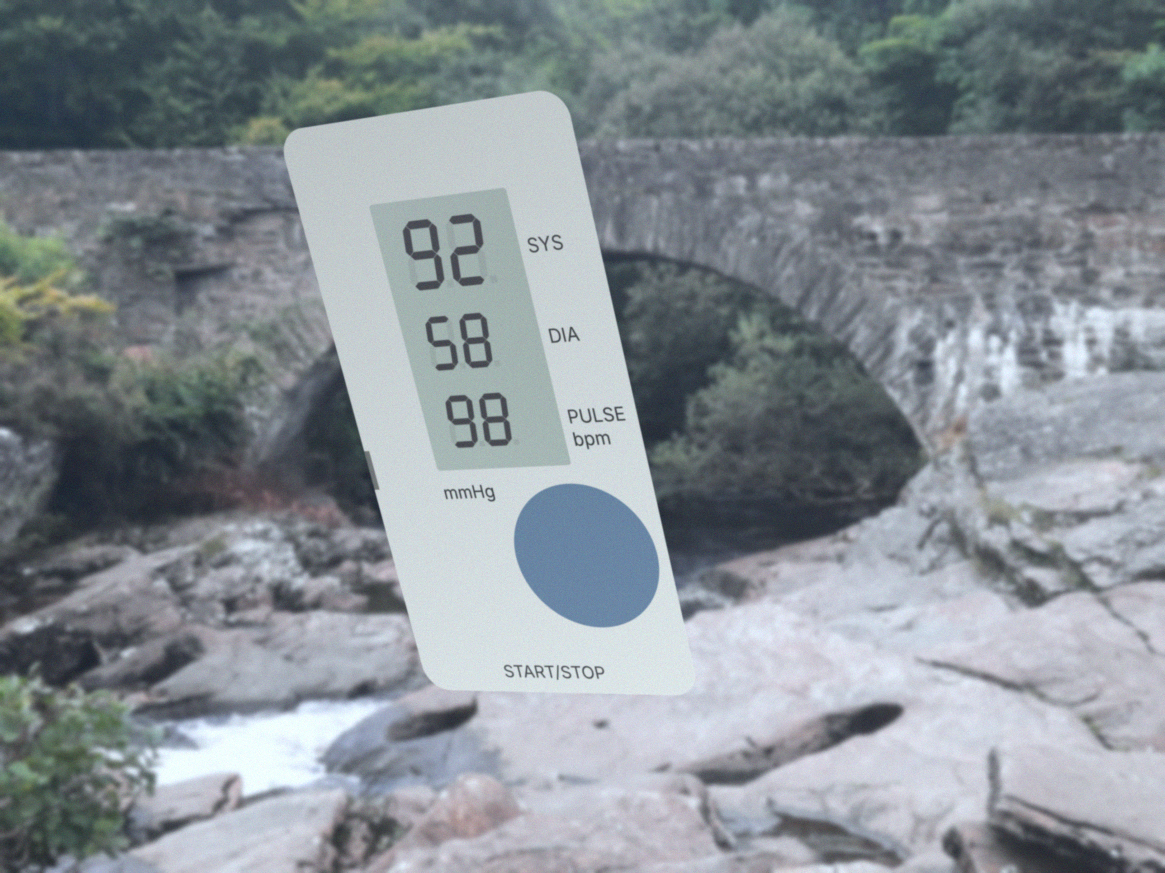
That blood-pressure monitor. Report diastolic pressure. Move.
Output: 58 mmHg
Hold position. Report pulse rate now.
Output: 98 bpm
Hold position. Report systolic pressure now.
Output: 92 mmHg
